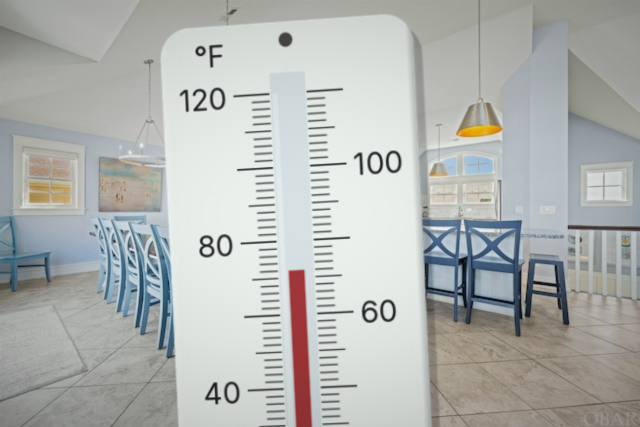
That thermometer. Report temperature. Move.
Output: 72 °F
